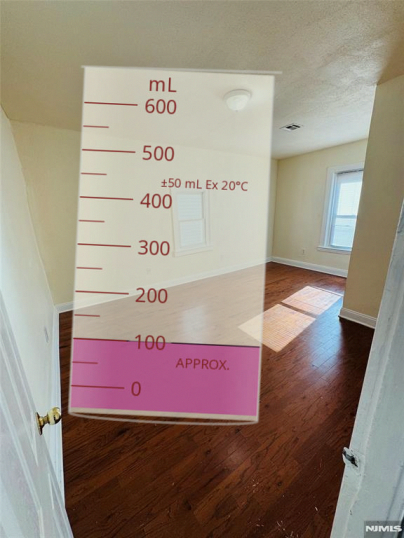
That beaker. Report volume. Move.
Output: 100 mL
